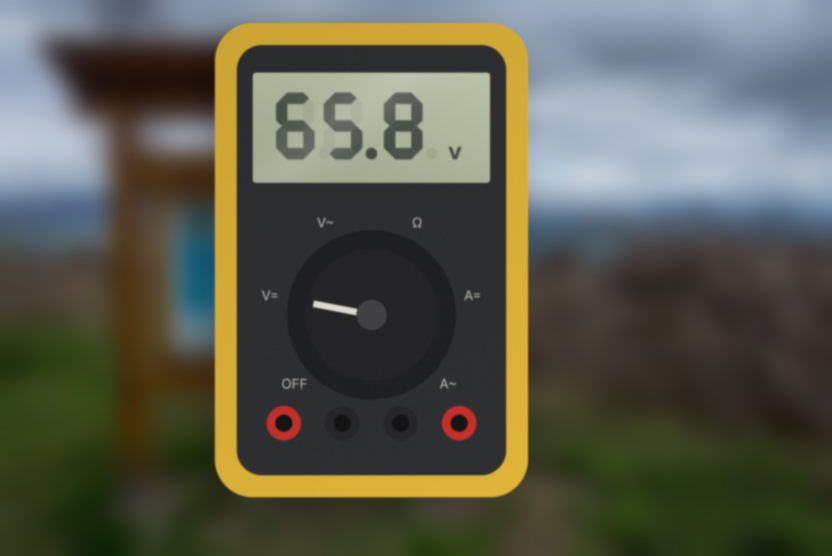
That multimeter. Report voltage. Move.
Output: 65.8 V
